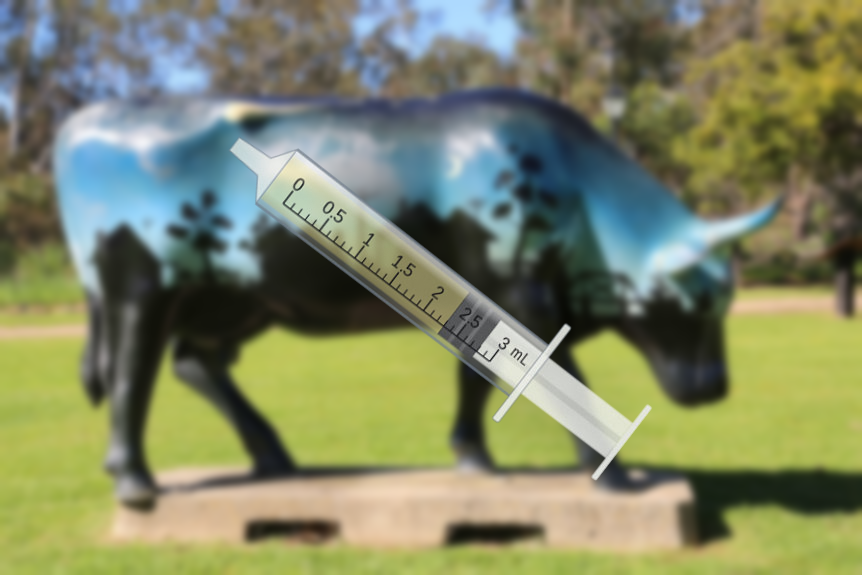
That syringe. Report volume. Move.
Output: 2.3 mL
